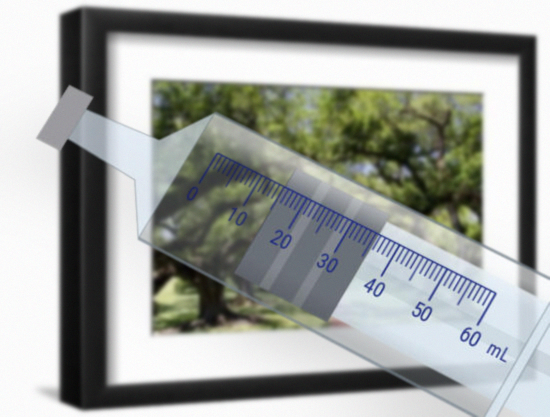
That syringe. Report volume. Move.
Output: 15 mL
